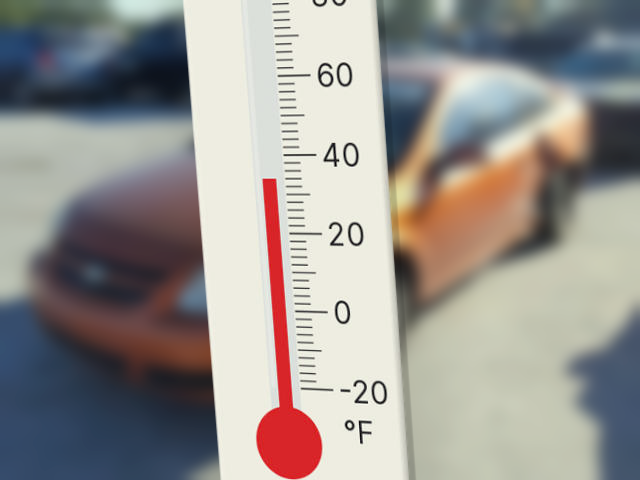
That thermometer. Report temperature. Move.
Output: 34 °F
